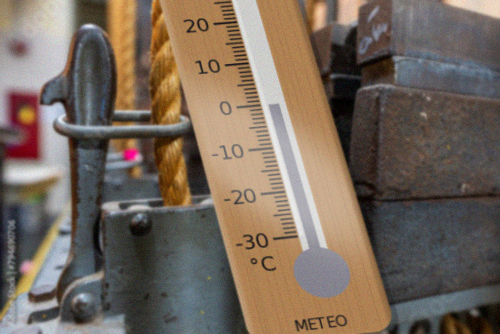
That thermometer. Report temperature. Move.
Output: 0 °C
